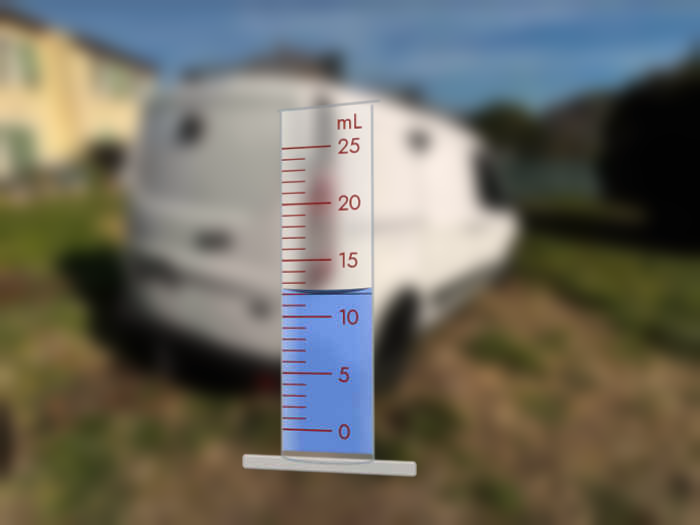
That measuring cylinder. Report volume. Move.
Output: 12 mL
